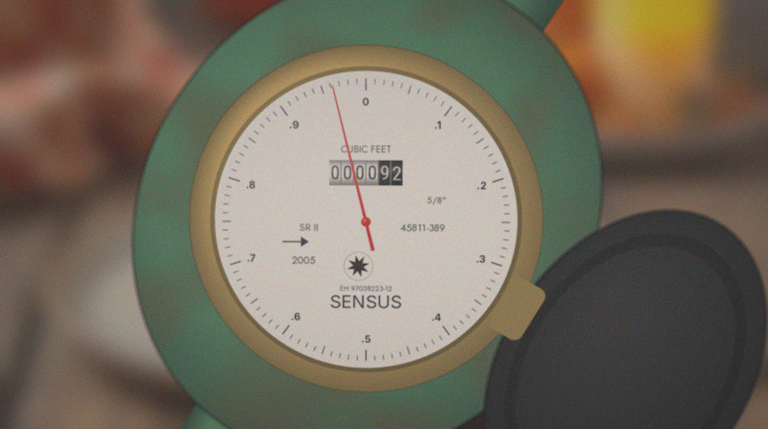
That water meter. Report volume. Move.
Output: 91.96 ft³
